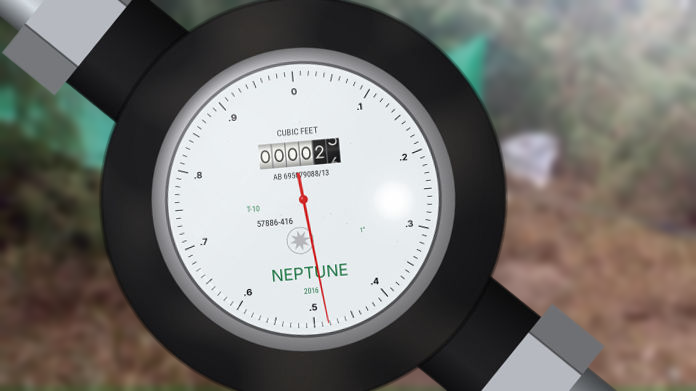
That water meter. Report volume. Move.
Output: 25.48 ft³
